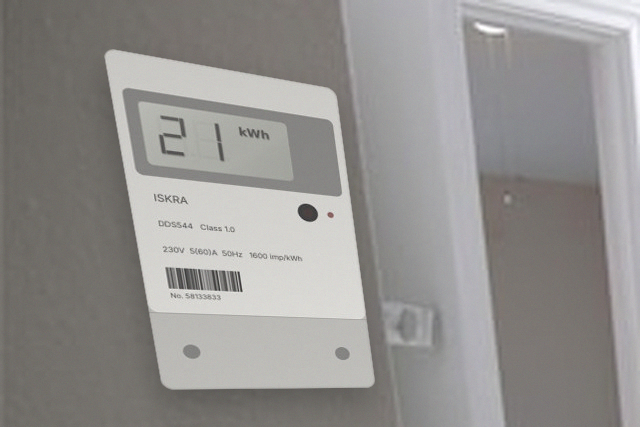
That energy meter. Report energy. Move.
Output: 21 kWh
